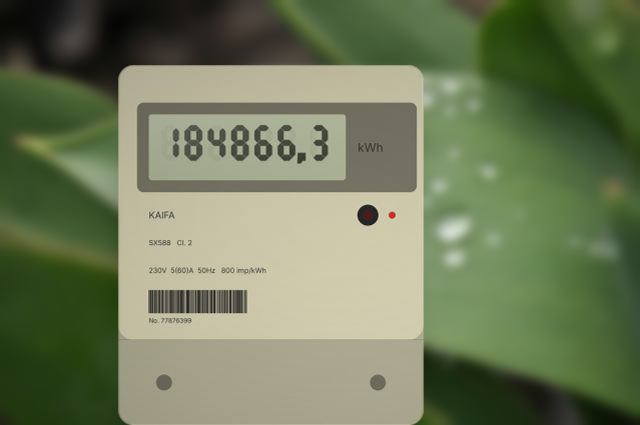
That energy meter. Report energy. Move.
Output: 184866.3 kWh
